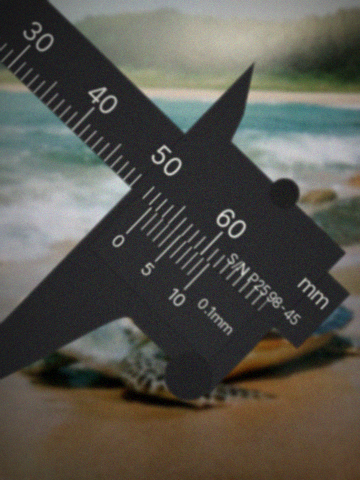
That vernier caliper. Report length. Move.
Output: 52.4 mm
